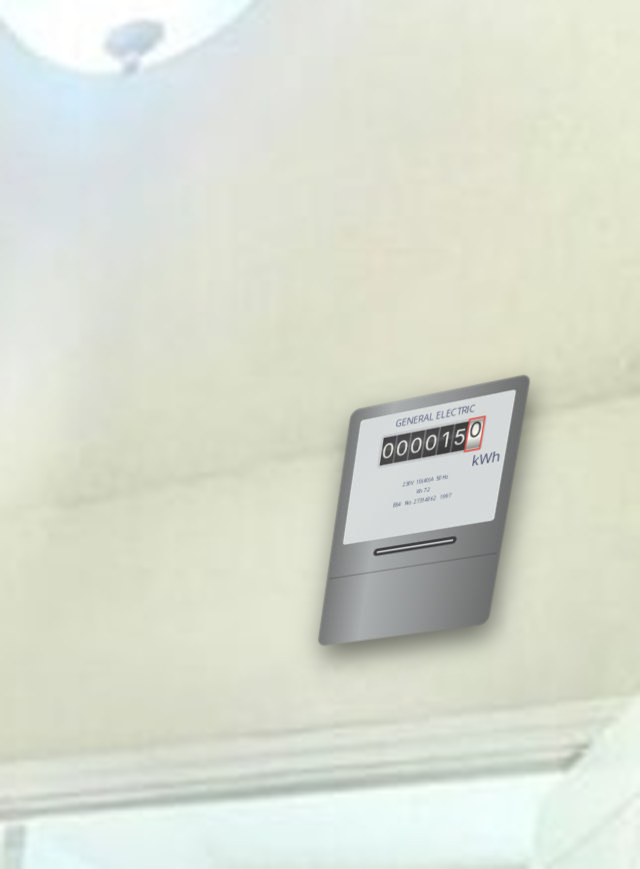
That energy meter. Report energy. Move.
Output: 15.0 kWh
